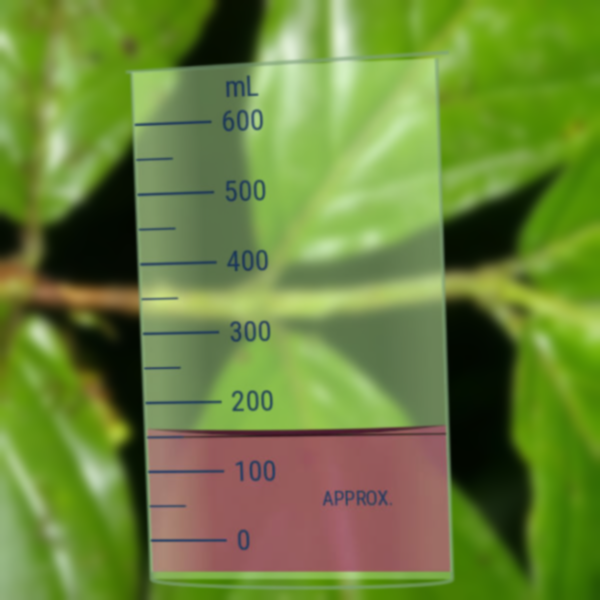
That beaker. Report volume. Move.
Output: 150 mL
